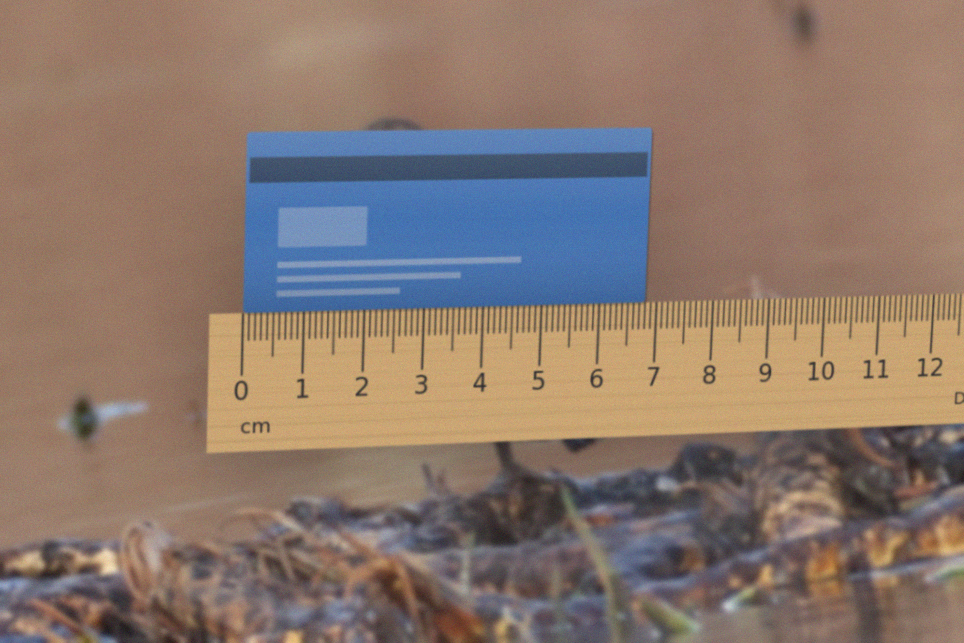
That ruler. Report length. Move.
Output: 6.8 cm
